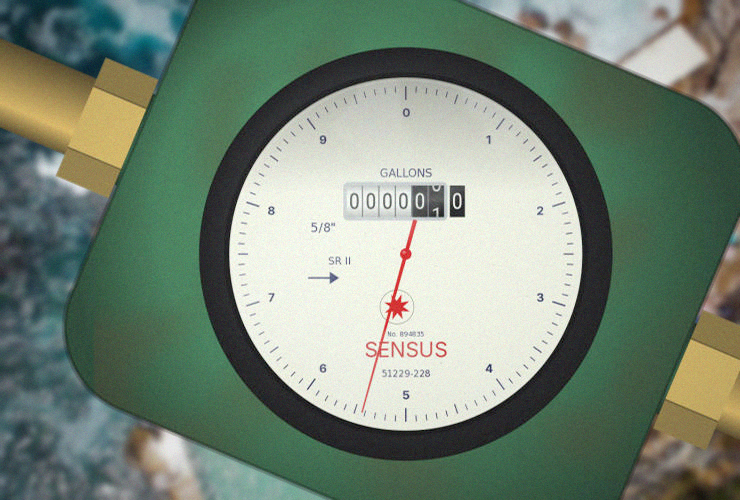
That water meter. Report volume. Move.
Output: 5.4 gal
